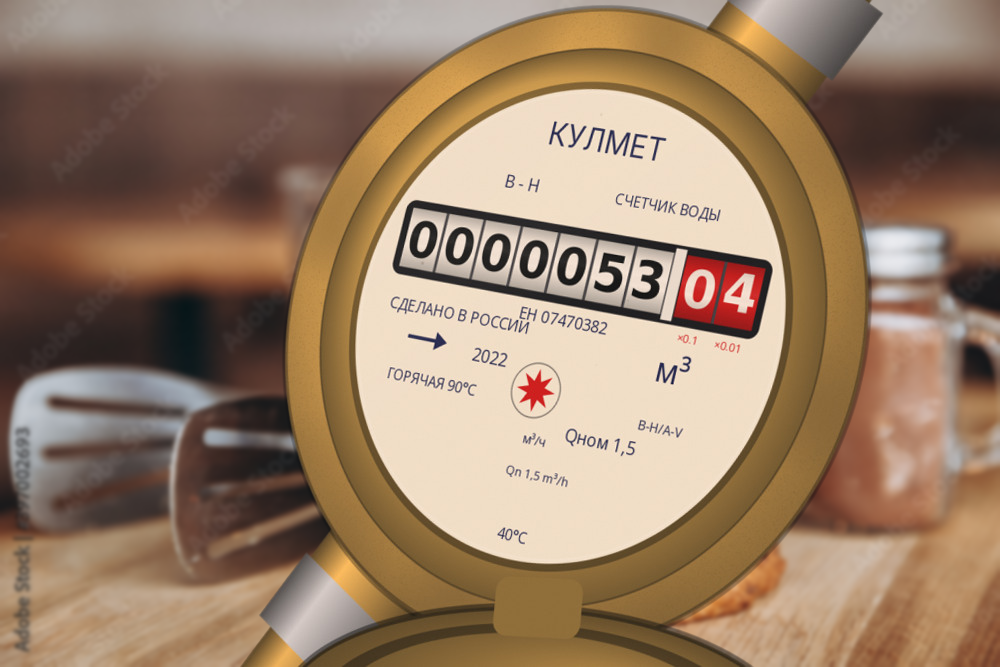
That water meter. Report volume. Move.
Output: 53.04 m³
